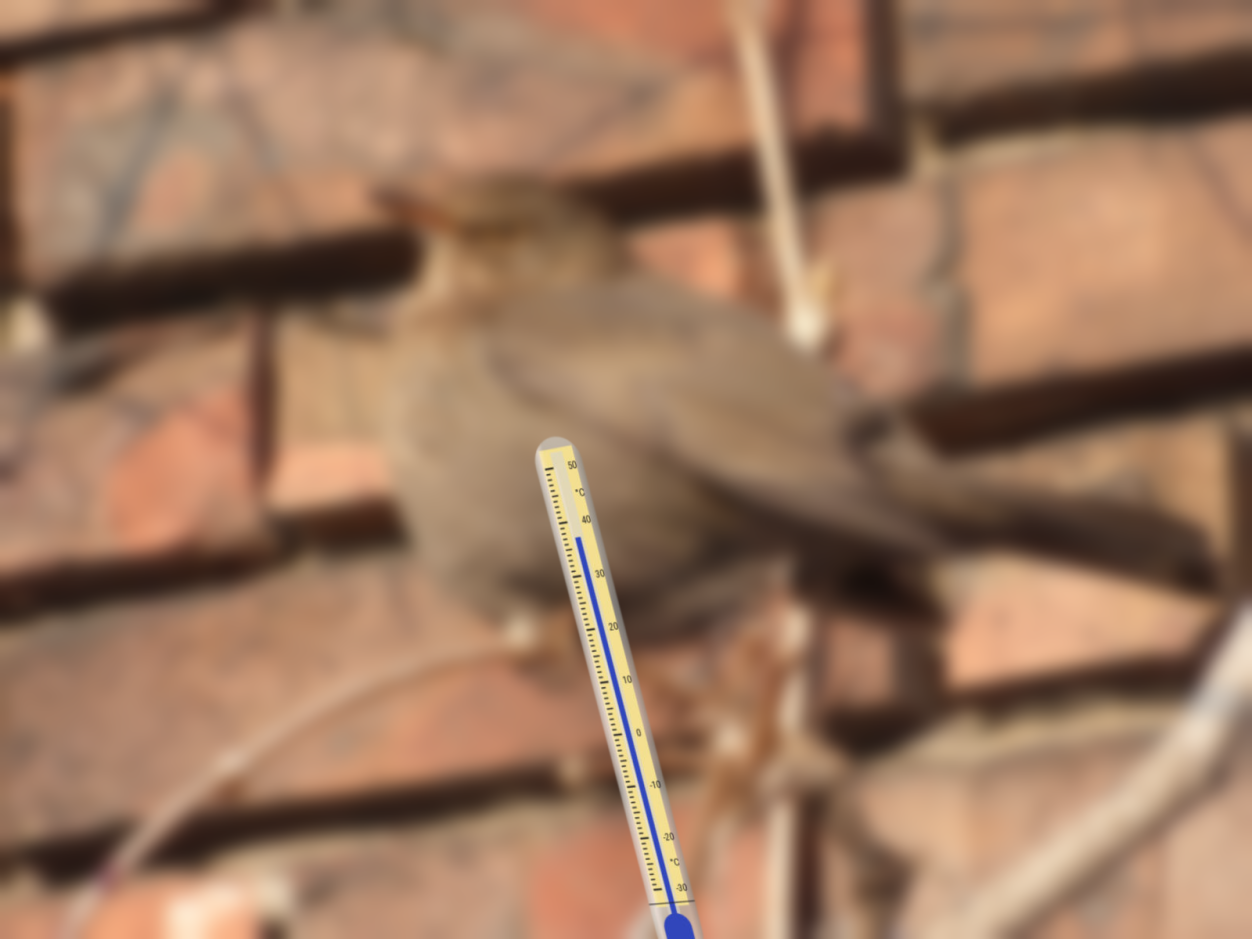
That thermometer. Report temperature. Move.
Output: 37 °C
